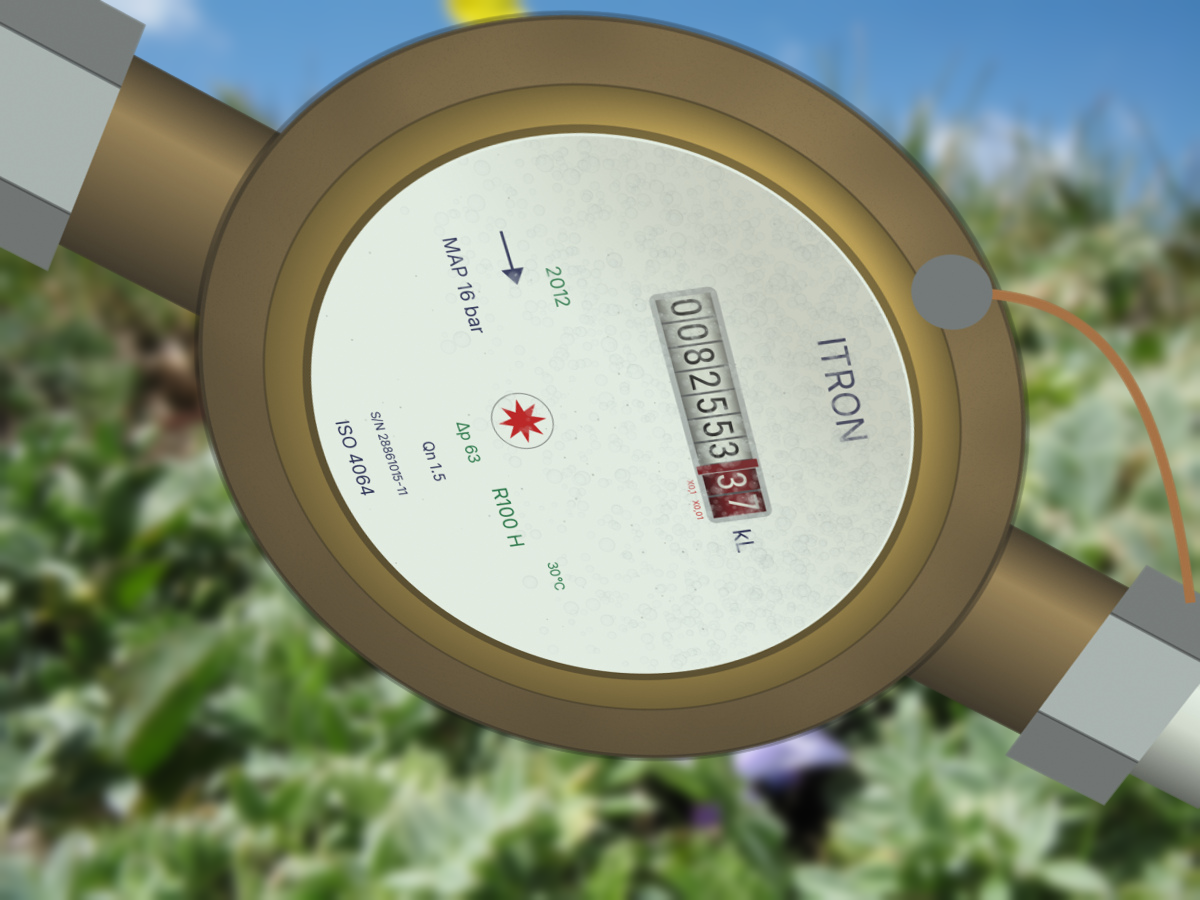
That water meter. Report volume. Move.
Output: 82553.37 kL
